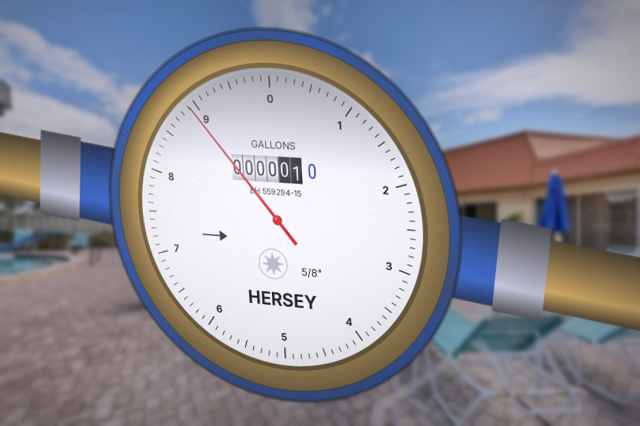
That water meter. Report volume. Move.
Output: 8.9 gal
